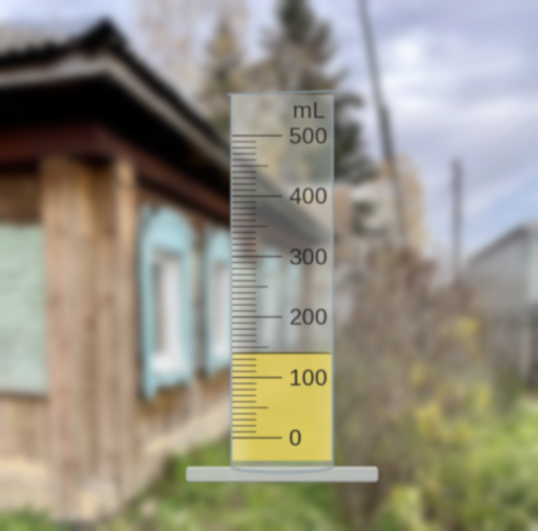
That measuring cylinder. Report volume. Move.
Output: 140 mL
